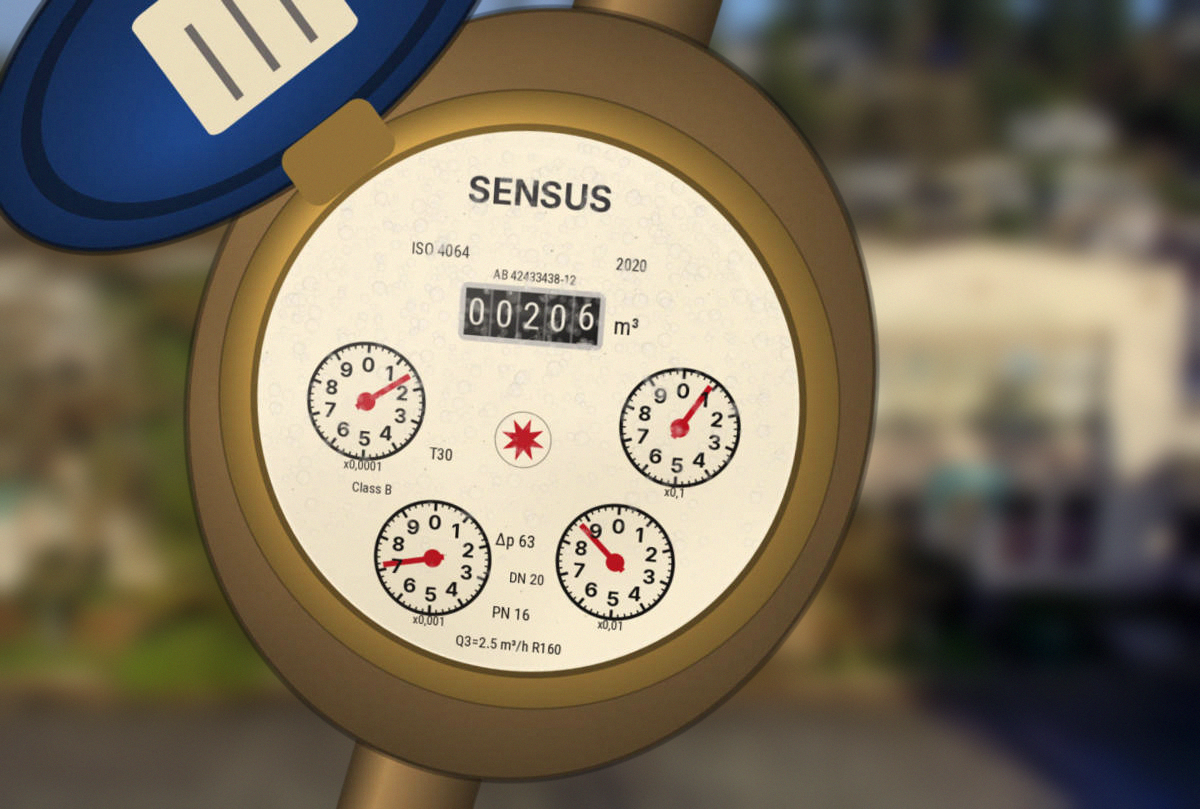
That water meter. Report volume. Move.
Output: 206.0871 m³
